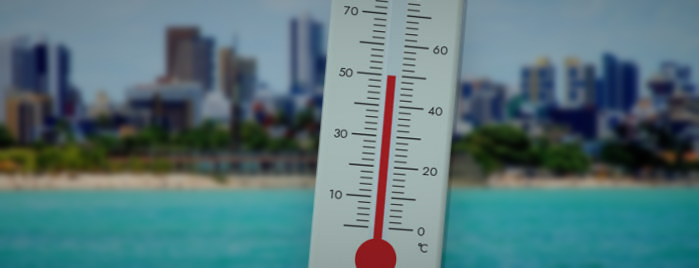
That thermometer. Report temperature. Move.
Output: 50 °C
